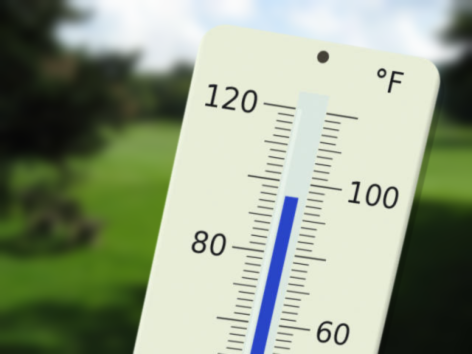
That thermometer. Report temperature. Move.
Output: 96 °F
